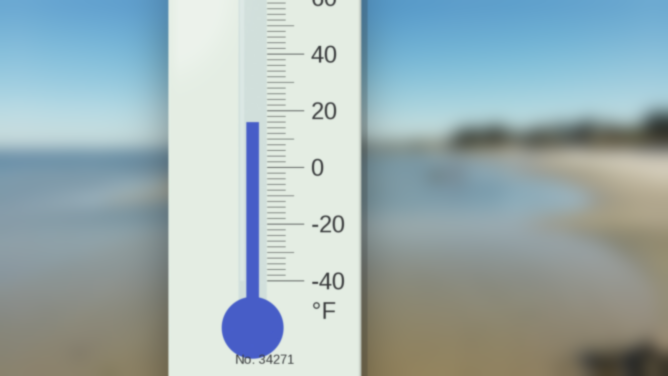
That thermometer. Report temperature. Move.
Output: 16 °F
